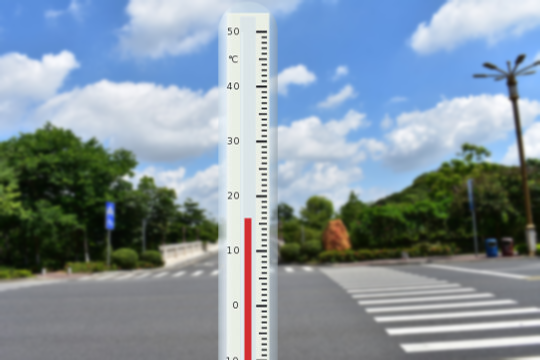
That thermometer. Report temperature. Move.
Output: 16 °C
